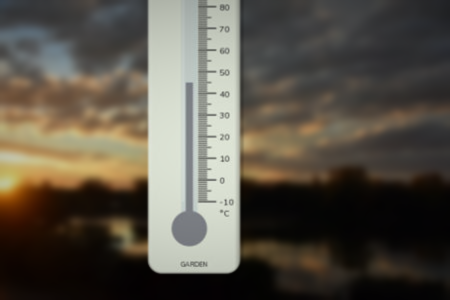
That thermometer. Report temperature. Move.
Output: 45 °C
